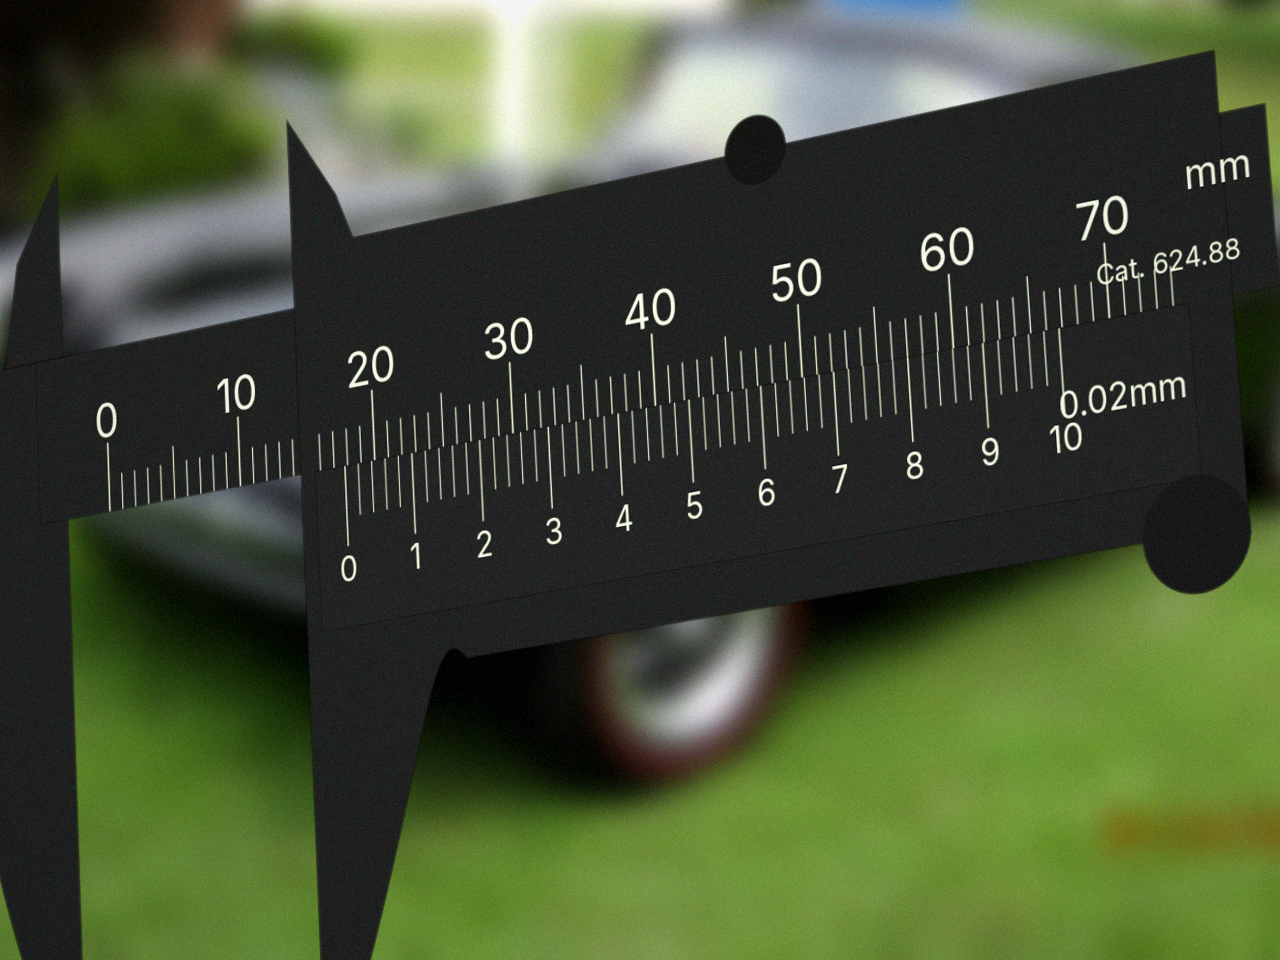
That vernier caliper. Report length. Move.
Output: 17.8 mm
